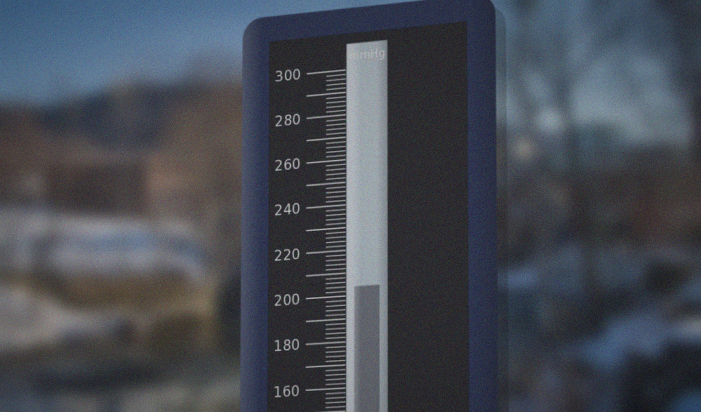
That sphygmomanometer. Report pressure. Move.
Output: 204 mmHg
